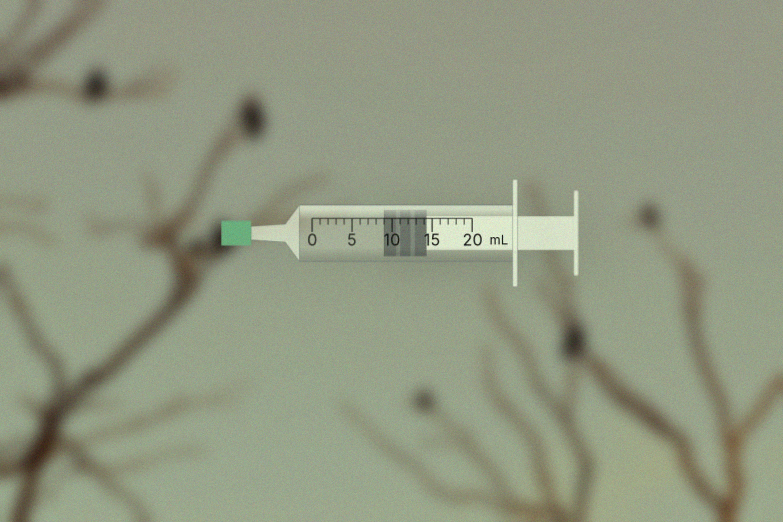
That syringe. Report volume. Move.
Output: 9 mL
